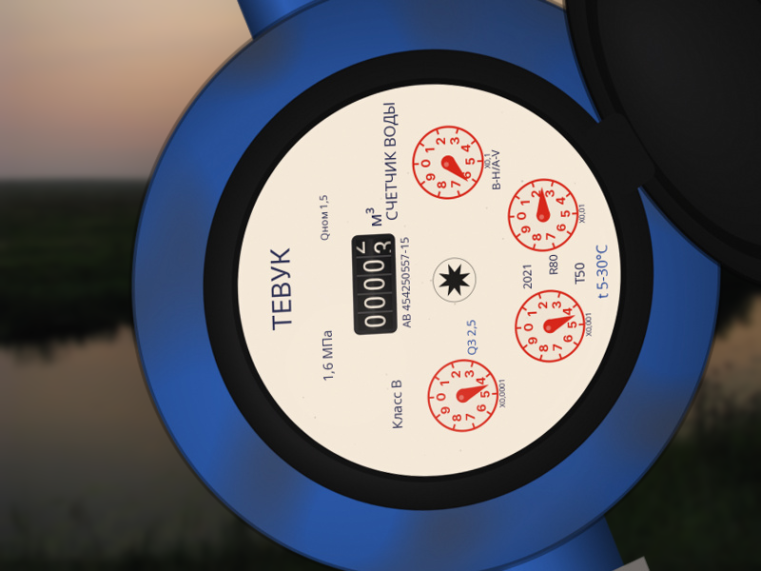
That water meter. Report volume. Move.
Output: 2.6244 m³
